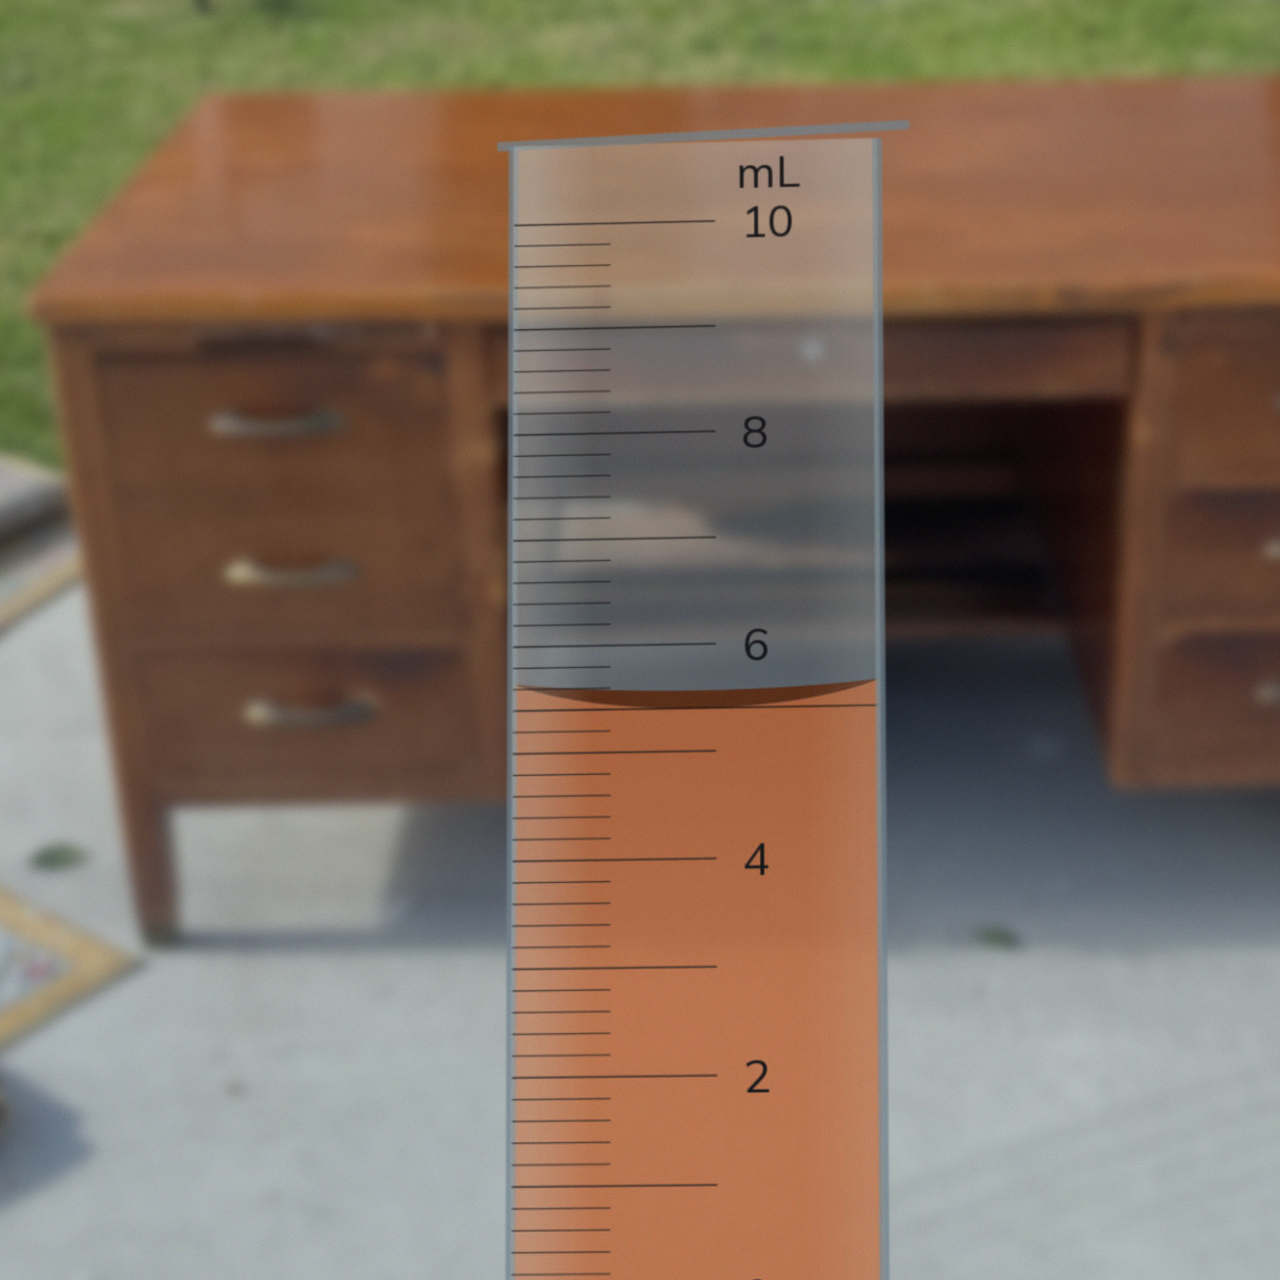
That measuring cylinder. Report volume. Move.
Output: 5.4 mL
